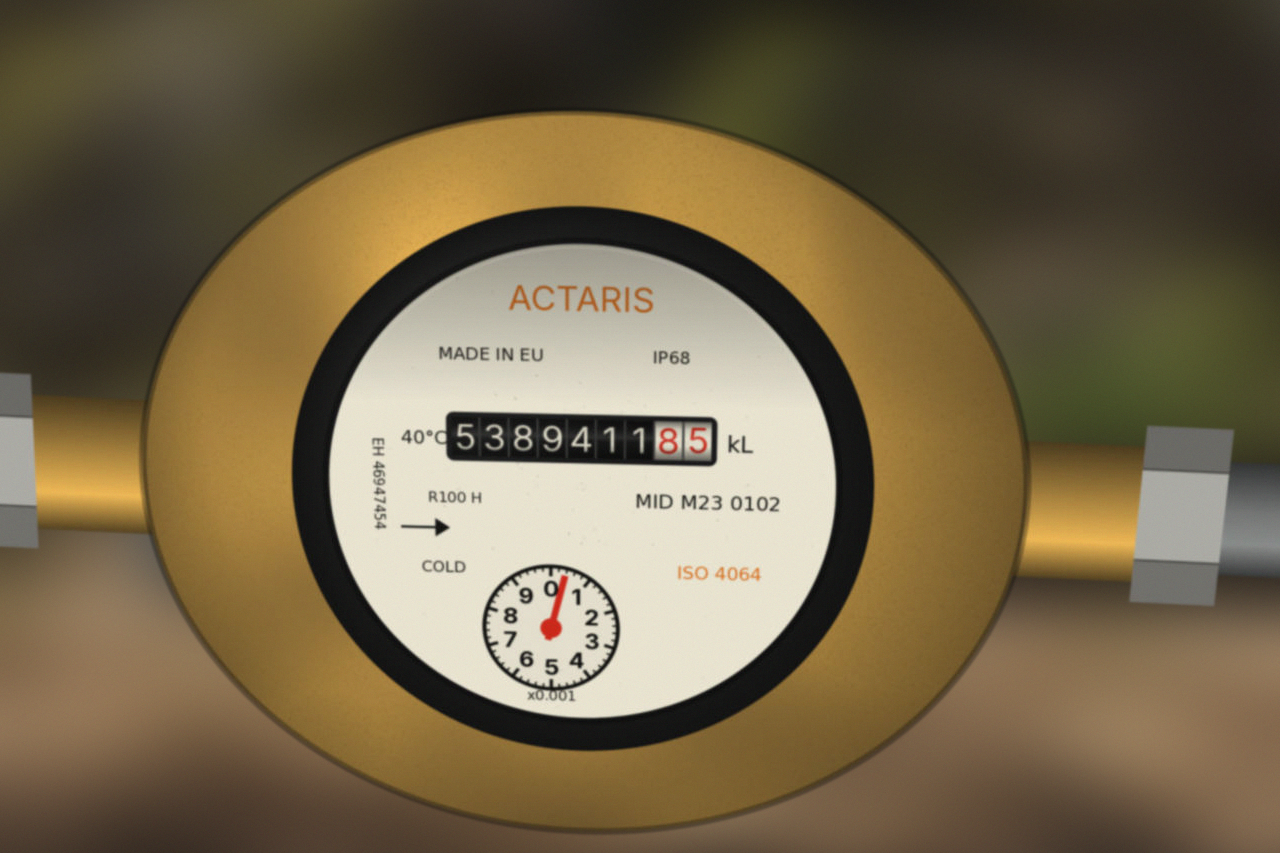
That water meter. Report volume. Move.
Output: 5389411.850 kL
